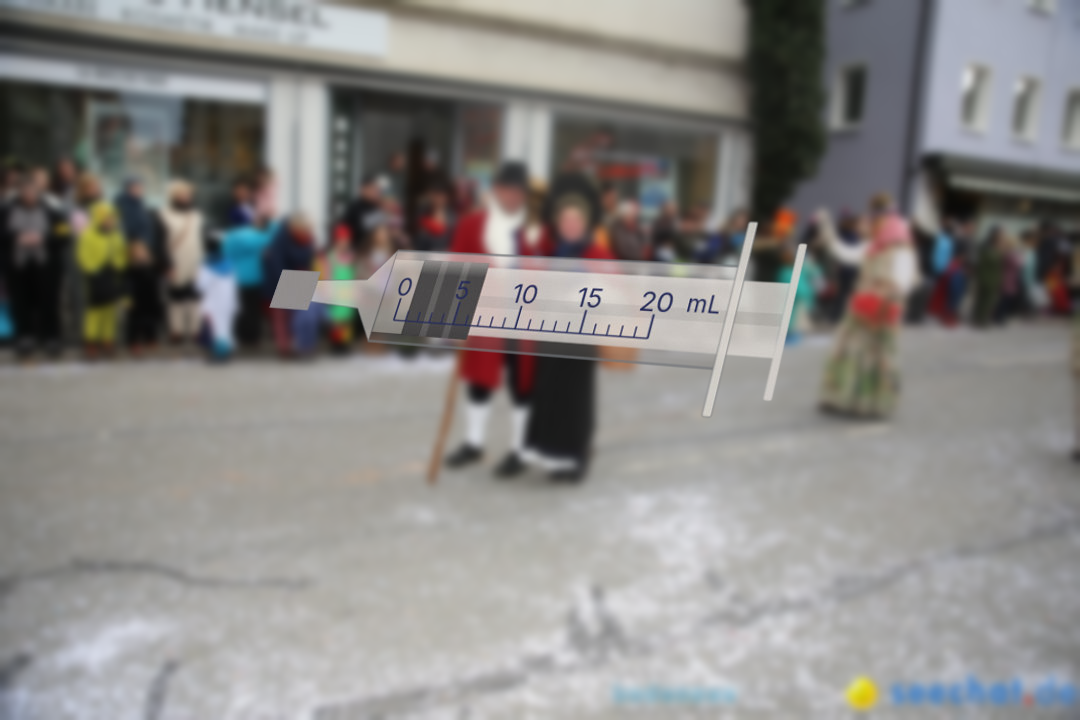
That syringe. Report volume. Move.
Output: 1 mL
